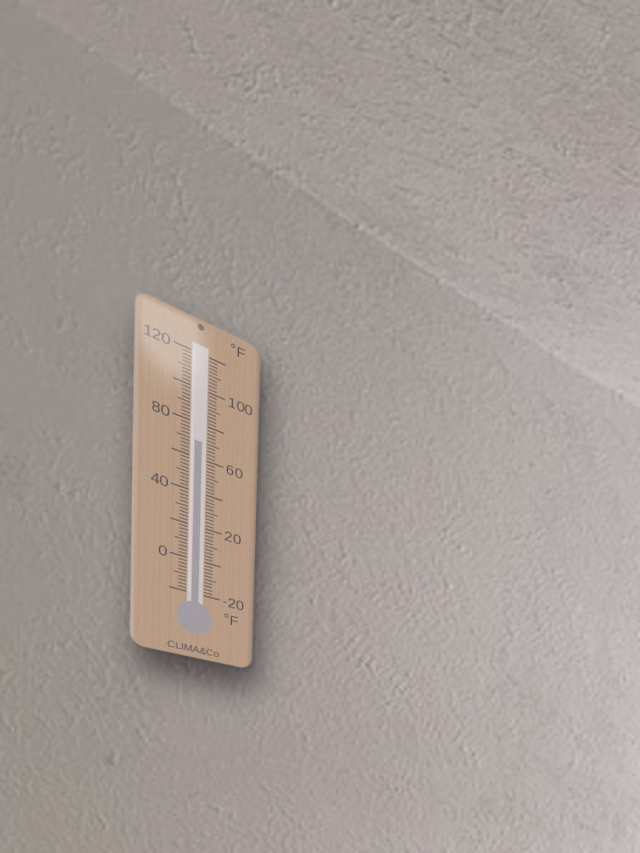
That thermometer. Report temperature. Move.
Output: 70 °F
